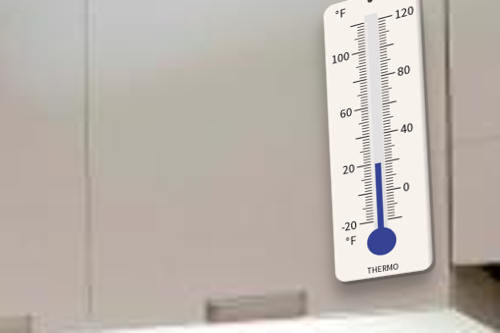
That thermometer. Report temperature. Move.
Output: 20 °F
